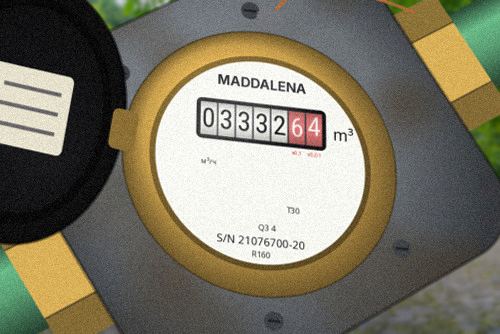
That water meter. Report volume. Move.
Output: 3332.64 m³
